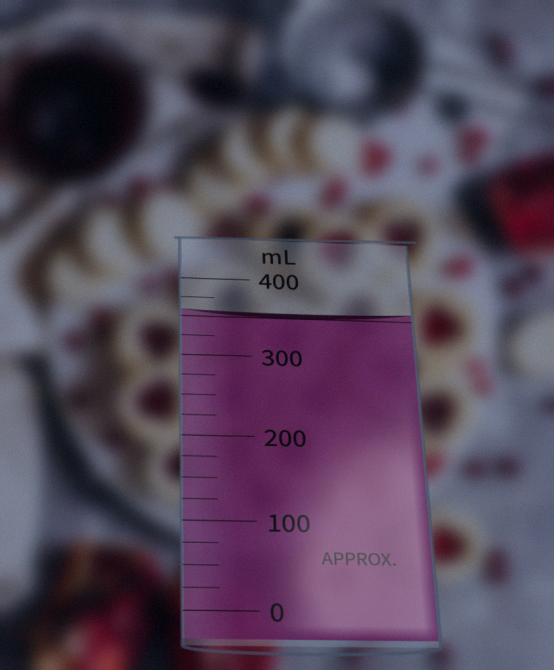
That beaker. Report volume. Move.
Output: 350 mL
